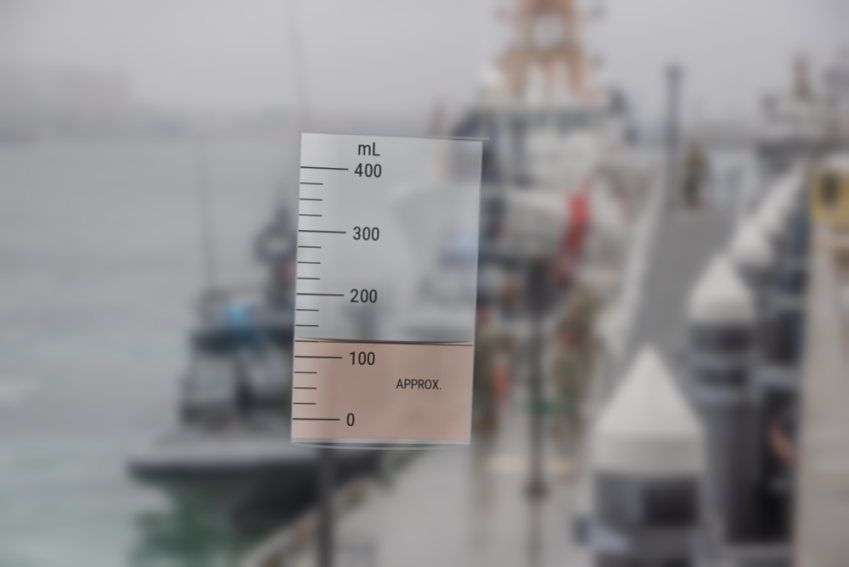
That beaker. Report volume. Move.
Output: 125 mL
